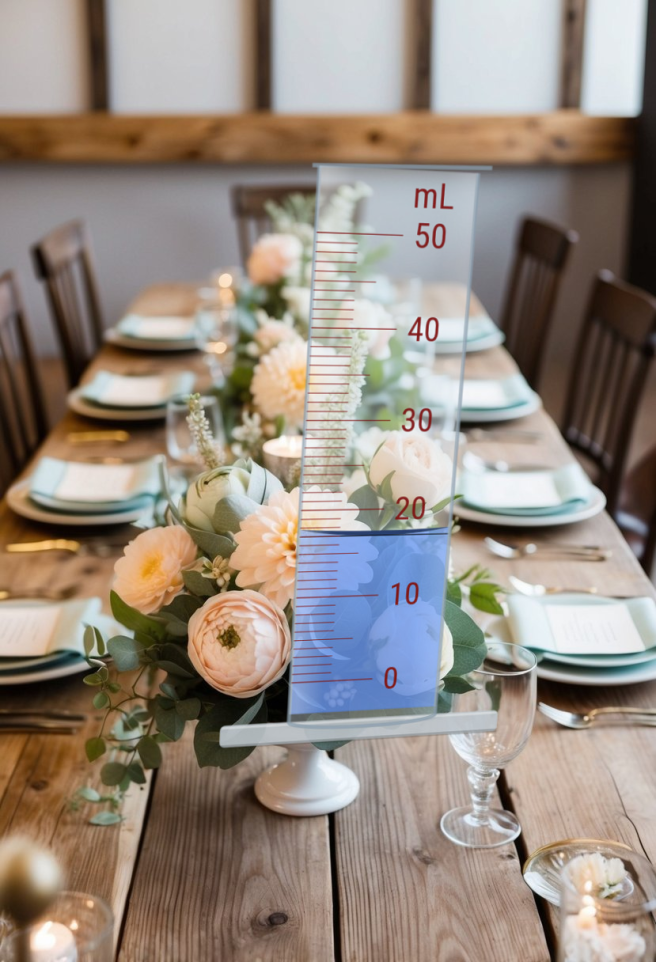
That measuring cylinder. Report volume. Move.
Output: 17 mL
